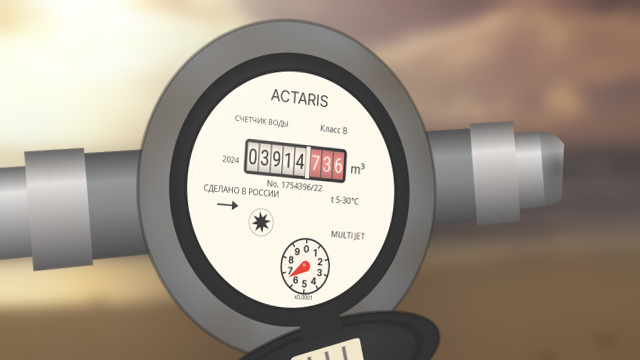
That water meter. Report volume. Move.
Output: 3914.7366 m³
